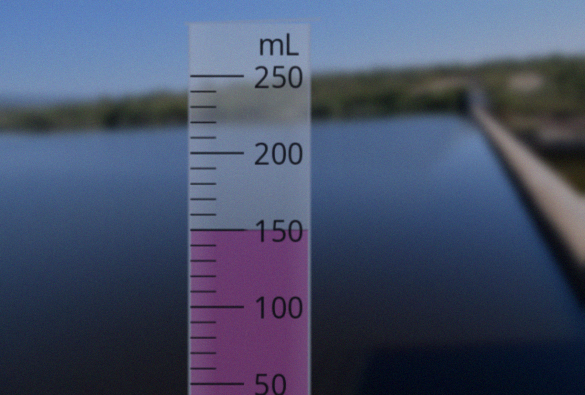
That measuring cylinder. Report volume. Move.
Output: 150 mL
